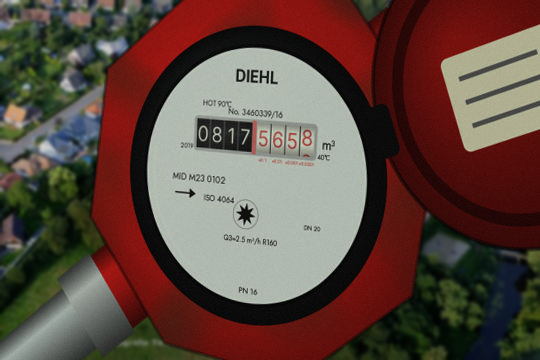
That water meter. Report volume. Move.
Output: 817.5658 m³
